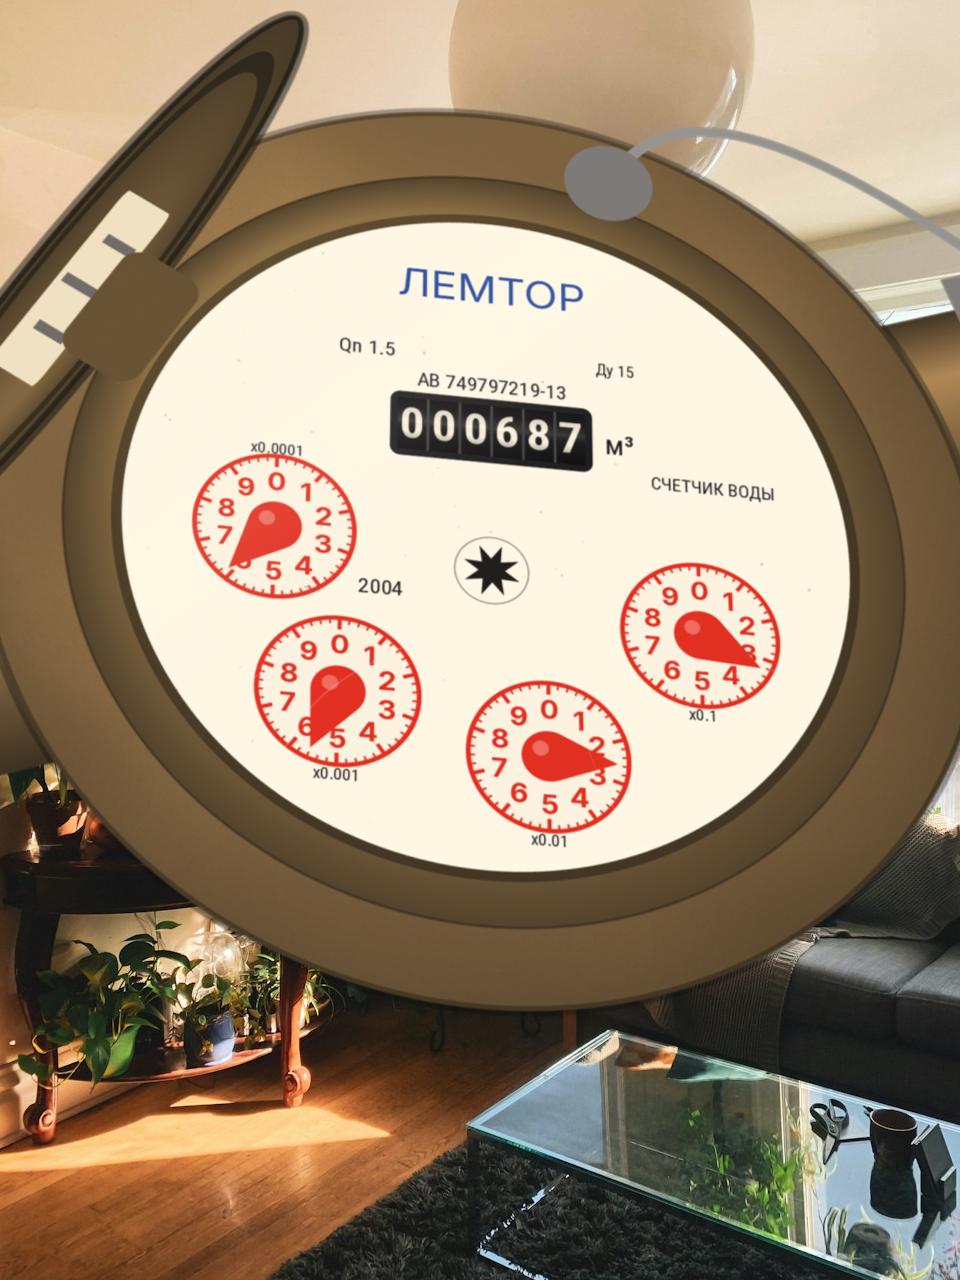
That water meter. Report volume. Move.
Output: 687.3256 m³
